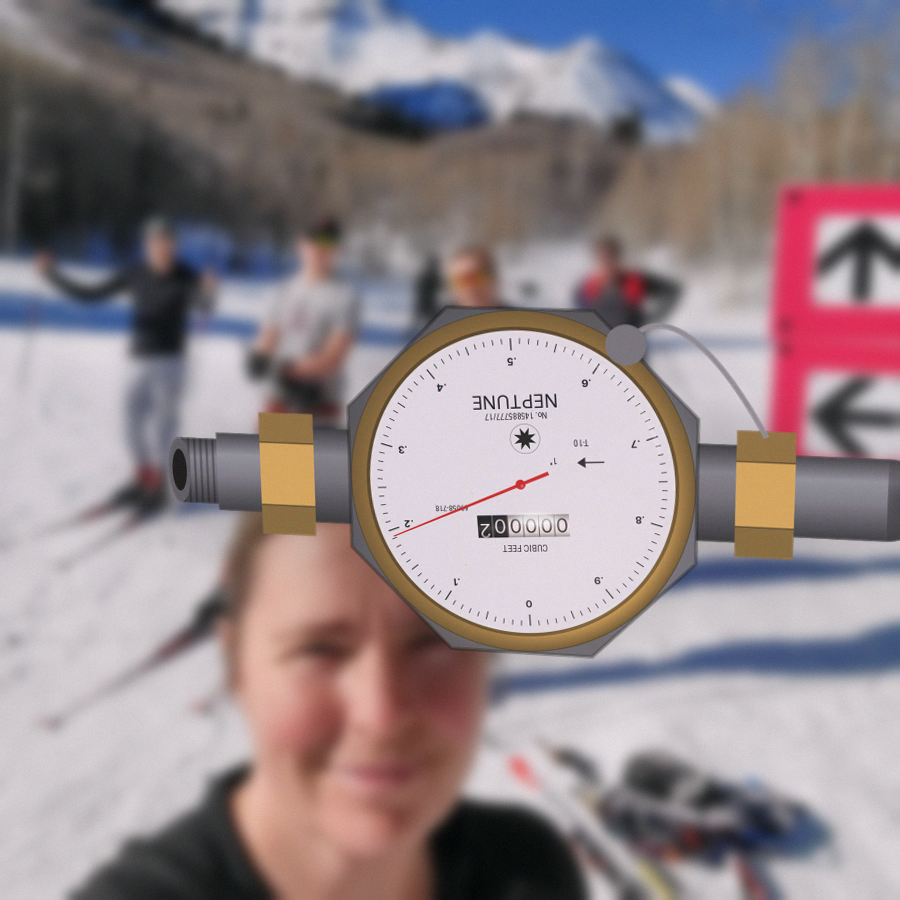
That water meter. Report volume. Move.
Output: 2.19 ft³
